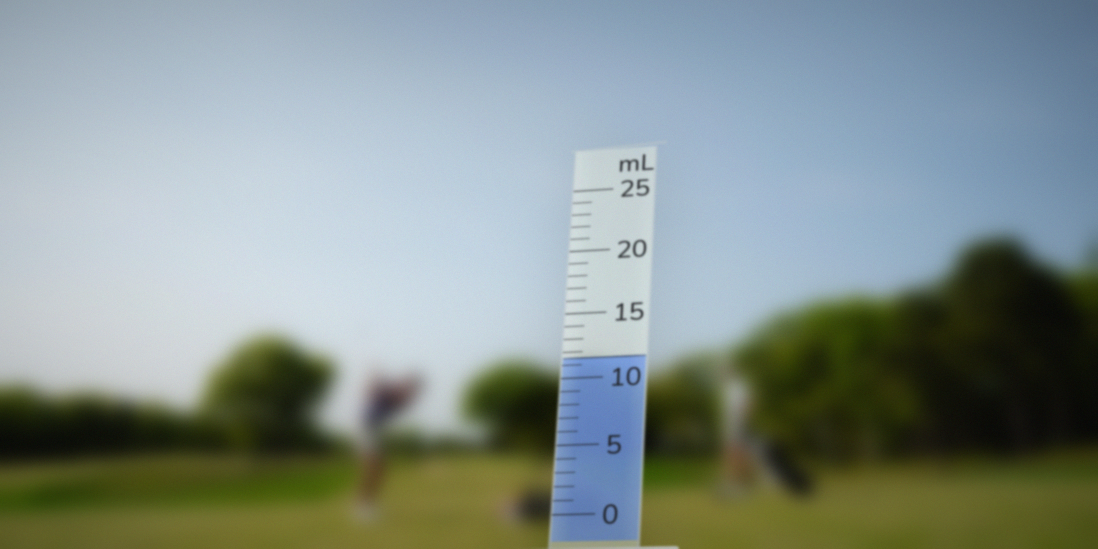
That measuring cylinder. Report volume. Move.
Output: 11.5 mL
